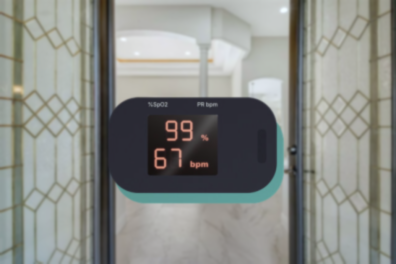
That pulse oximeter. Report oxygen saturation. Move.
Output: 99 %
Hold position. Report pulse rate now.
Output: 67 bpm
